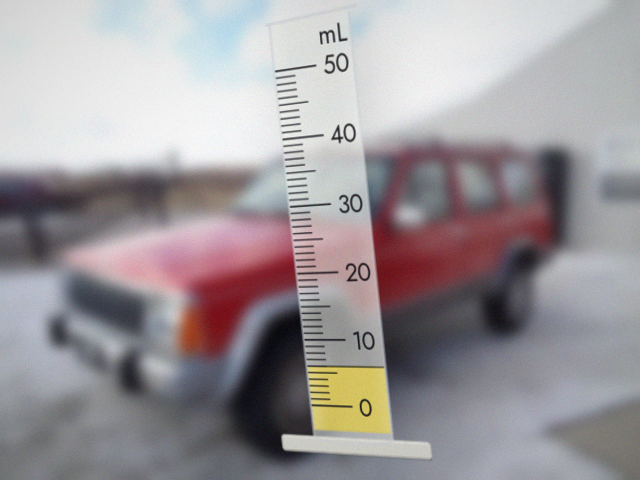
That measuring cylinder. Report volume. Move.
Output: 6 mL
